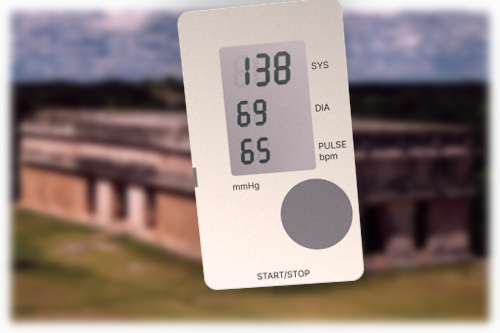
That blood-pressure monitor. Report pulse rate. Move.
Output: 65 bpm
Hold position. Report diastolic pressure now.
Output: 69 mmHg
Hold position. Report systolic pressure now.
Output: 138 mmHg
